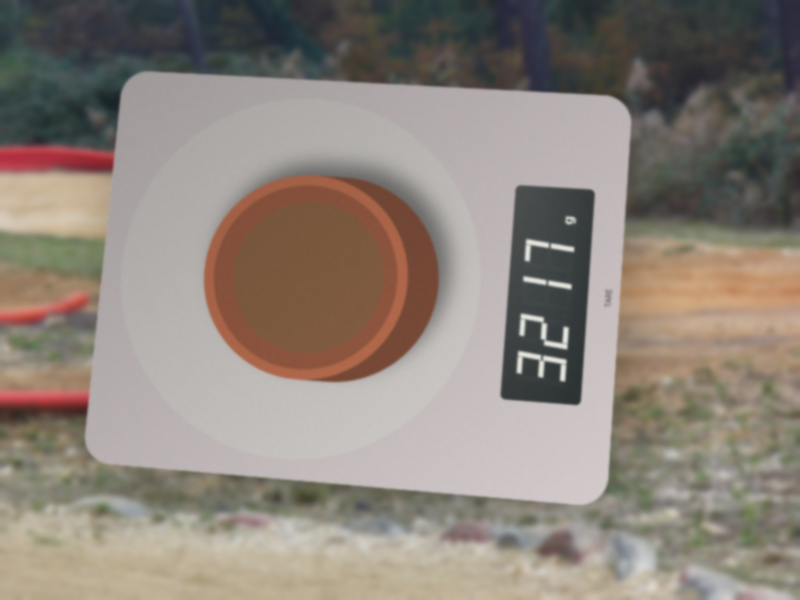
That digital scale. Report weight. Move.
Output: 3217 g
